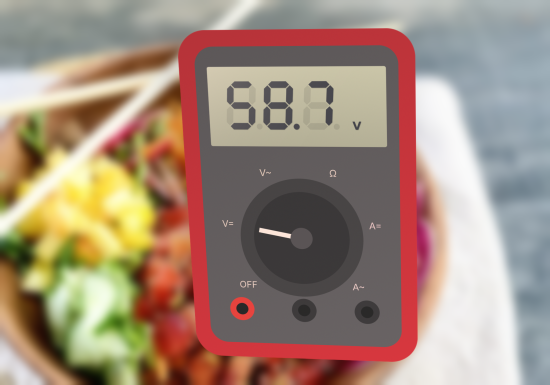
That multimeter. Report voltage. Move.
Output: 58.7 V
